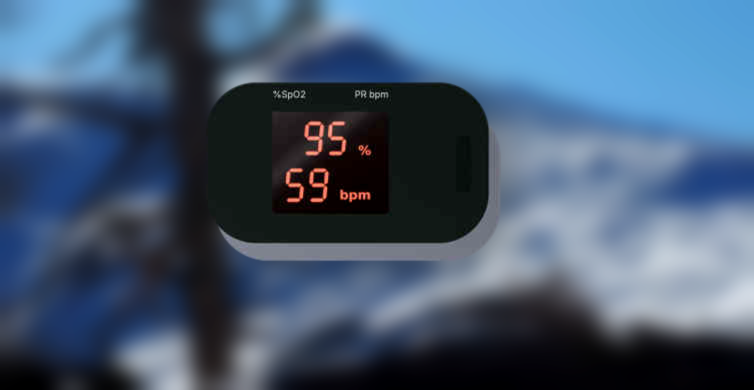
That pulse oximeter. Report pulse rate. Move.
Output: 59 bpm
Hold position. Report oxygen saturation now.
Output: 95 %
